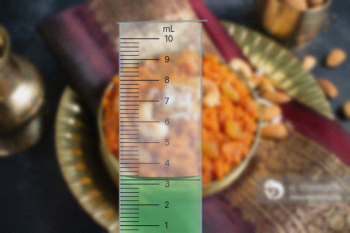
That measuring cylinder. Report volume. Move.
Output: 3.2 mL
